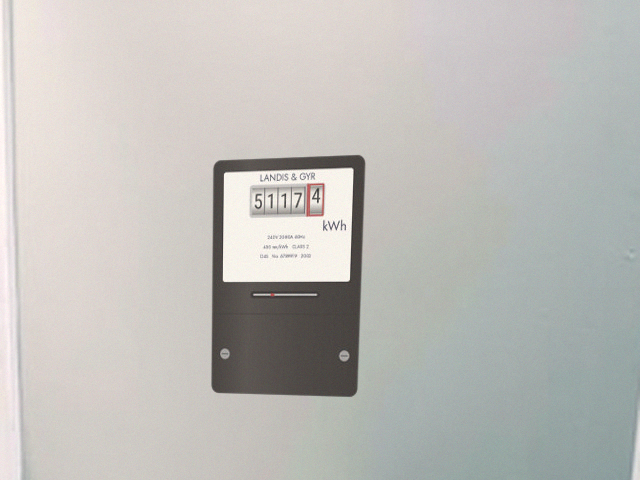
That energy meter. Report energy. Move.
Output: 5117.4 kWh
